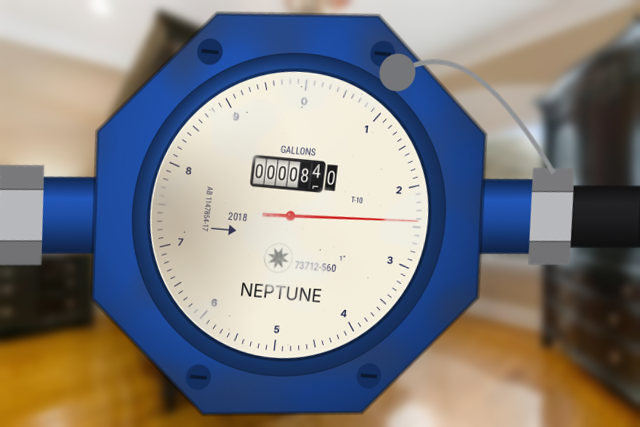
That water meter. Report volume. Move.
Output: 842.4 gal
